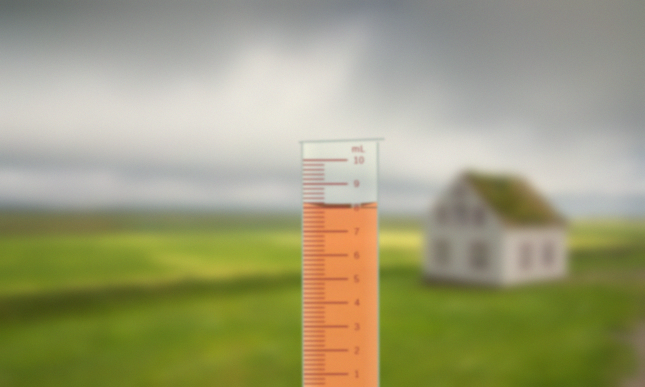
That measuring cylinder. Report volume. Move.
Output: 8 mL
